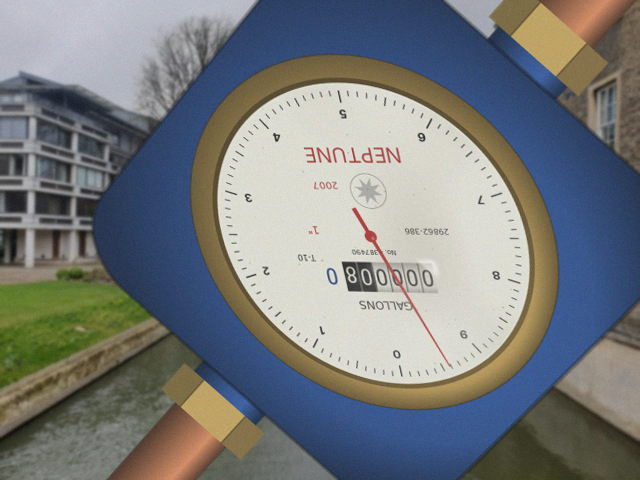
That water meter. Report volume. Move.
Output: 79.4 gal
